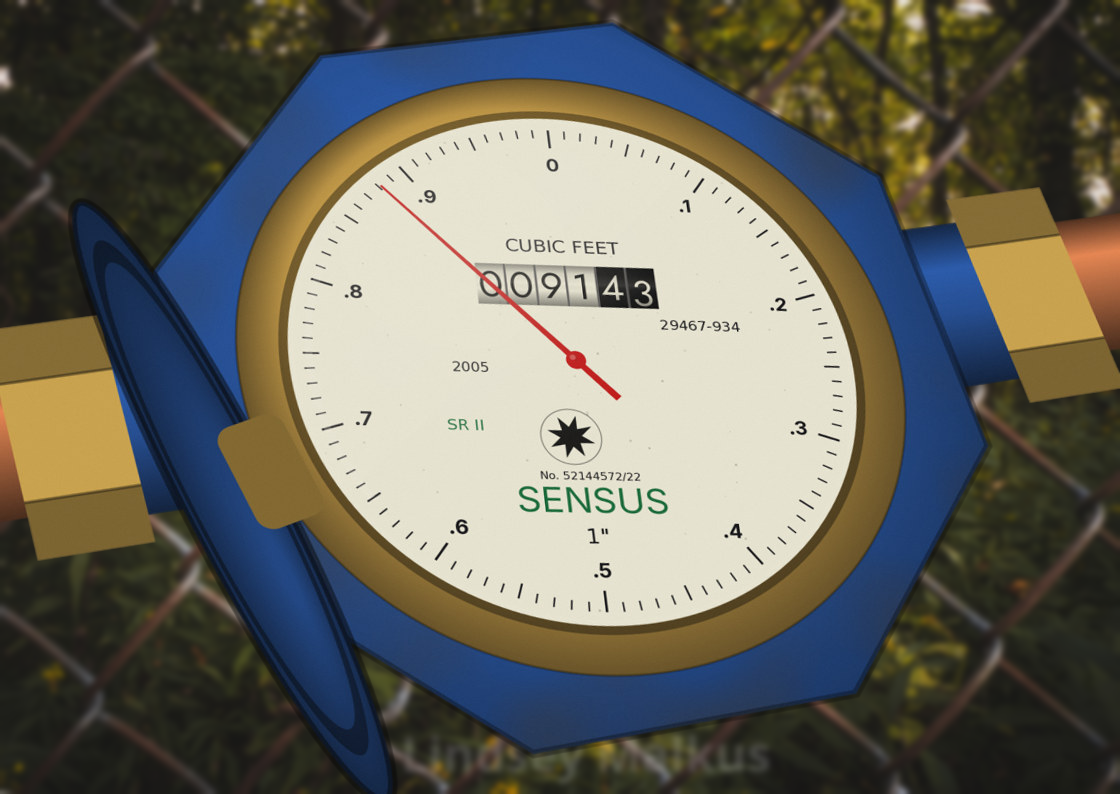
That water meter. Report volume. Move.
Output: 9142.88 ft³
